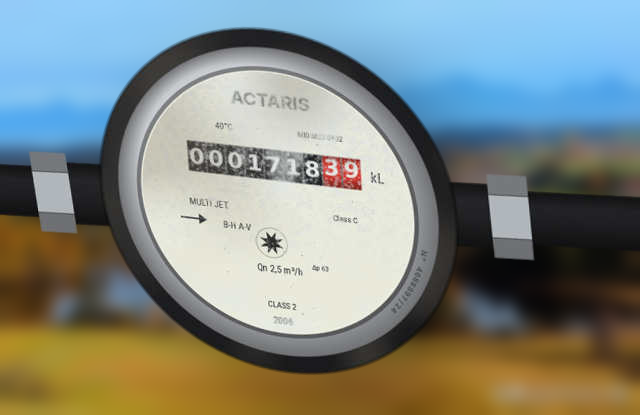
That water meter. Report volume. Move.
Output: 1718.39 kL
